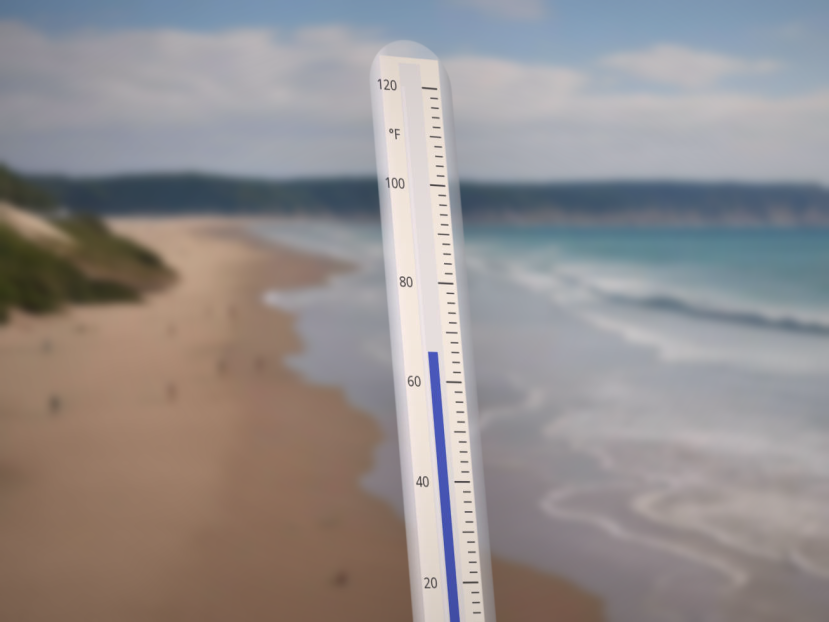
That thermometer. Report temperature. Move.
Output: 66 °F
